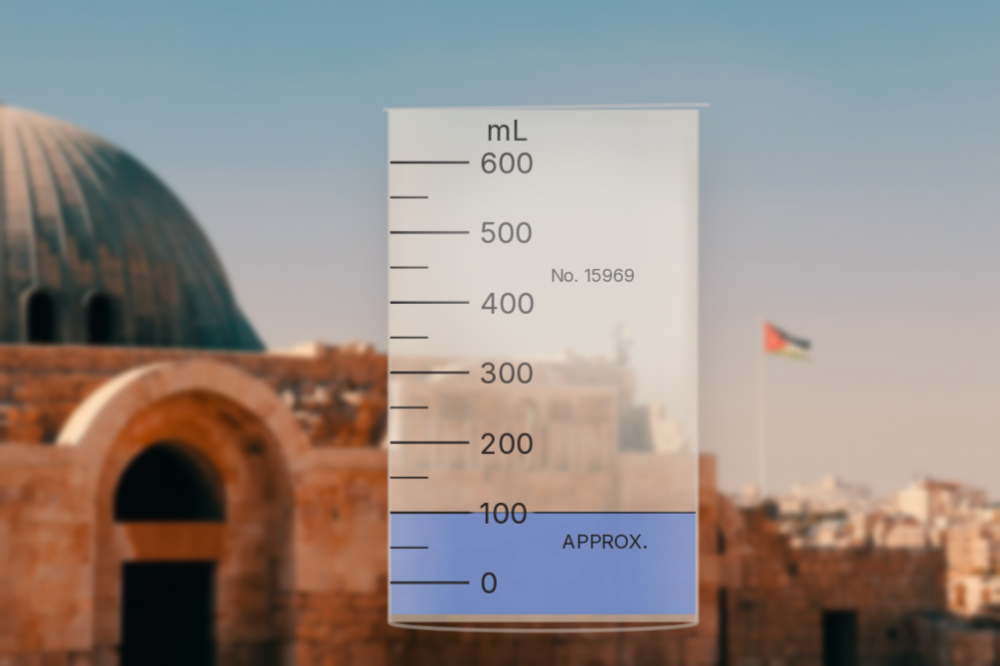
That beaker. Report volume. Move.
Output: 100 mL
